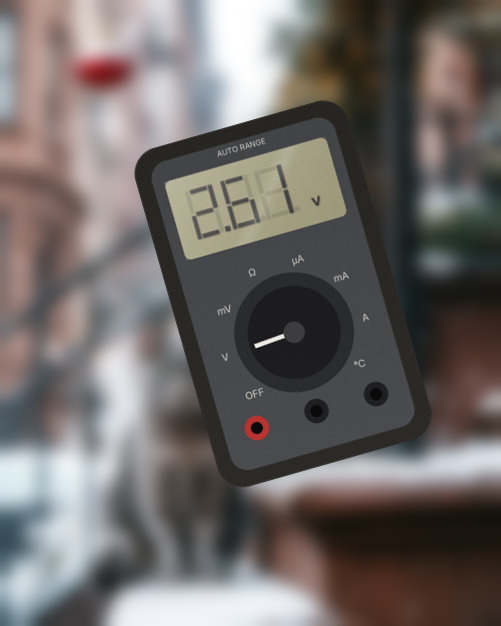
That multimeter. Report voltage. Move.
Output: 2.61 V
